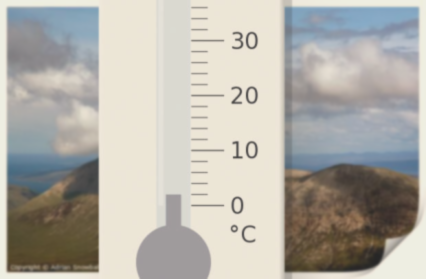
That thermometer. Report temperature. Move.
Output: 2 °C
